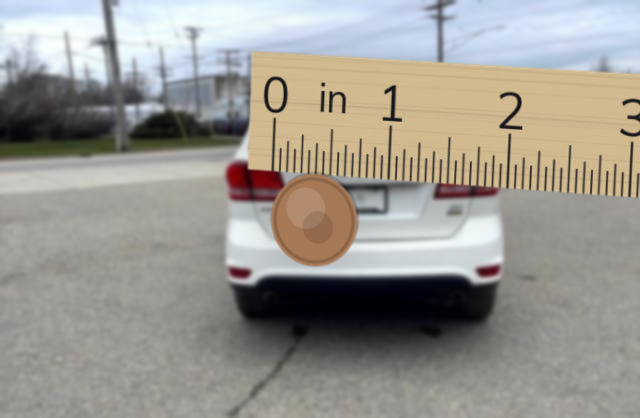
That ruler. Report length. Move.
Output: 0.75 in
